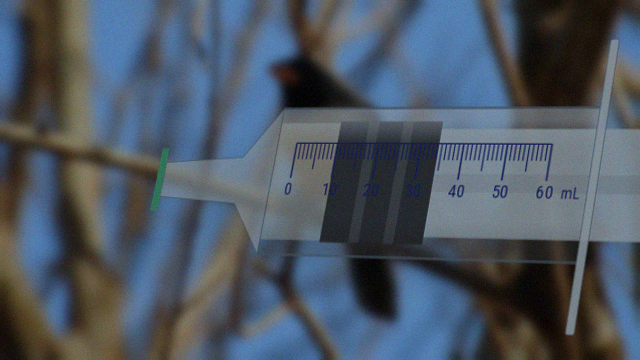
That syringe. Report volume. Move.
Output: 10 mL
